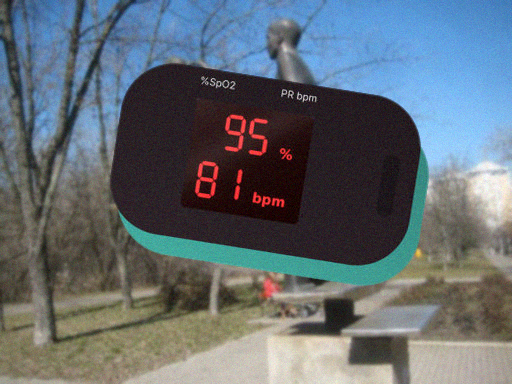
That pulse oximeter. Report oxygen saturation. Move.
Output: 95 %
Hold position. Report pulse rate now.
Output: 81 bpm
